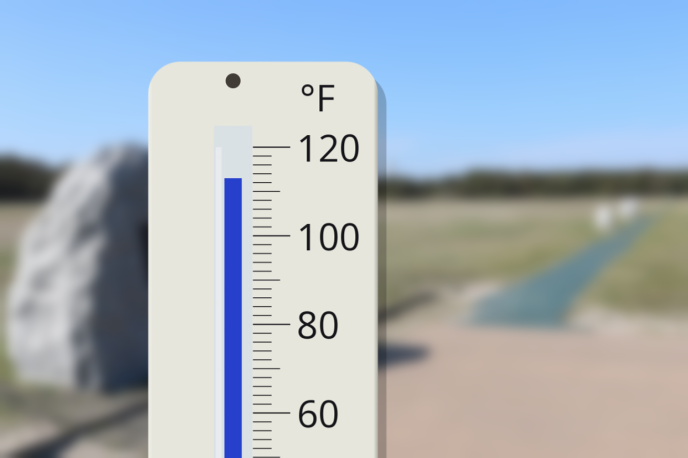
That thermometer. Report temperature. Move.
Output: 113 °F
